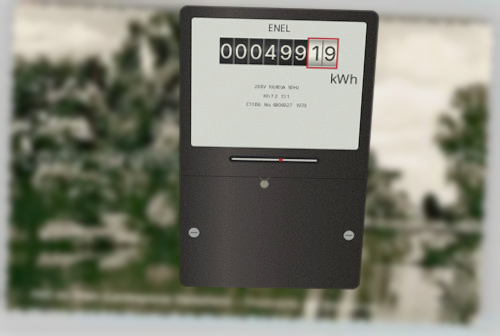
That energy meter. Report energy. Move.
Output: 499.19 kWh
